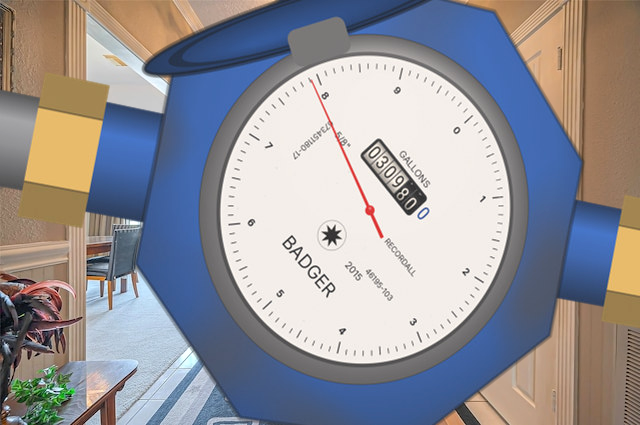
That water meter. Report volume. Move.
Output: 309797.9 gal
